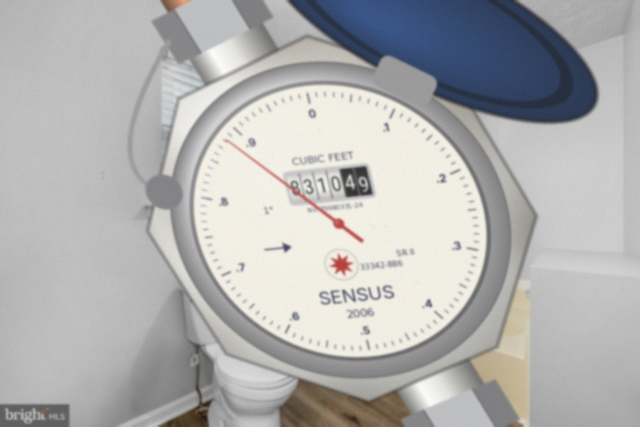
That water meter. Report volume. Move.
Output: 831048.88 ft³
